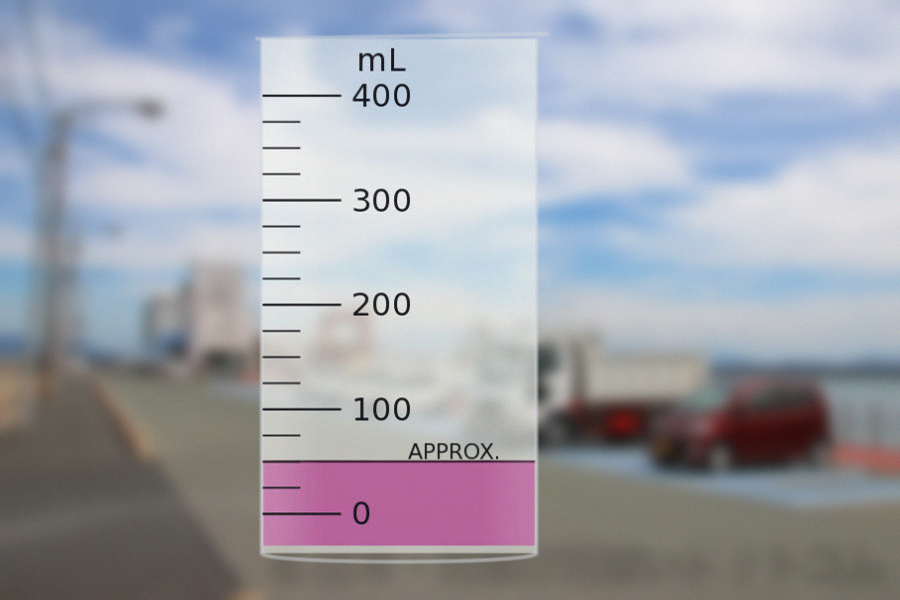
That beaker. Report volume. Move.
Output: 50 mL
